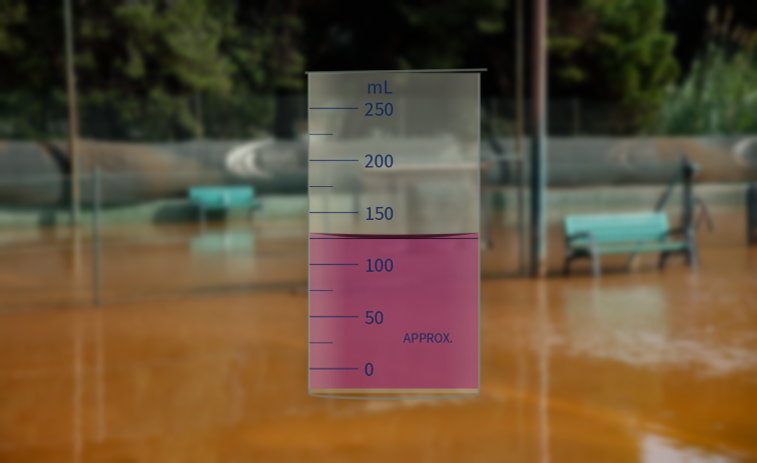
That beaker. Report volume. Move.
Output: 125 mL
